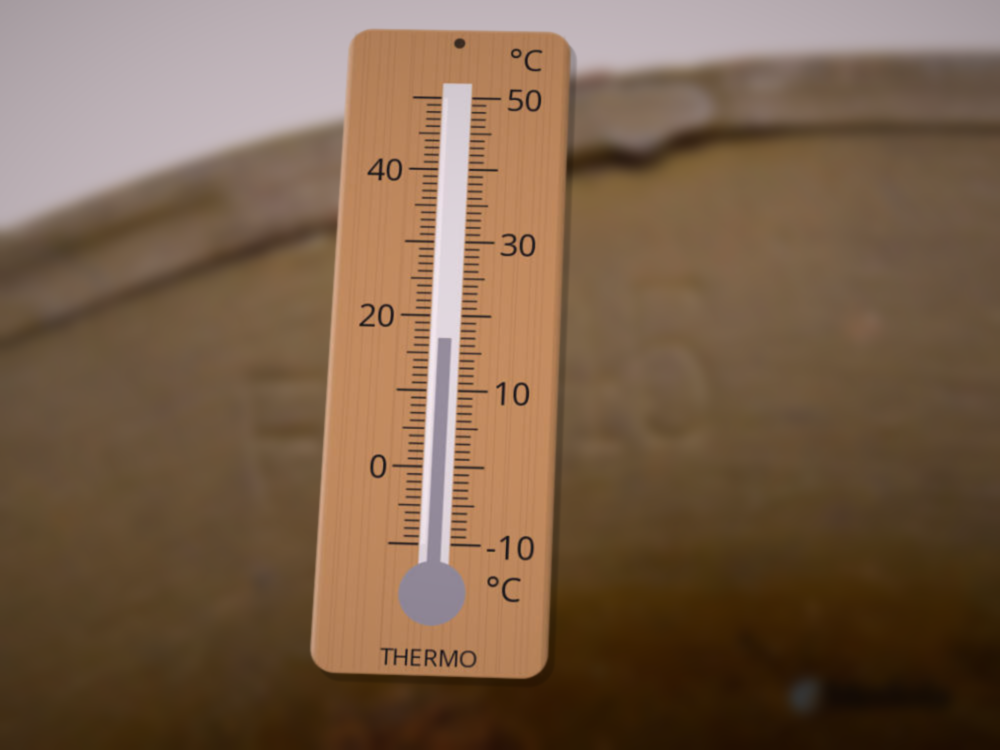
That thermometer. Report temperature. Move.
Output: 17 °C
